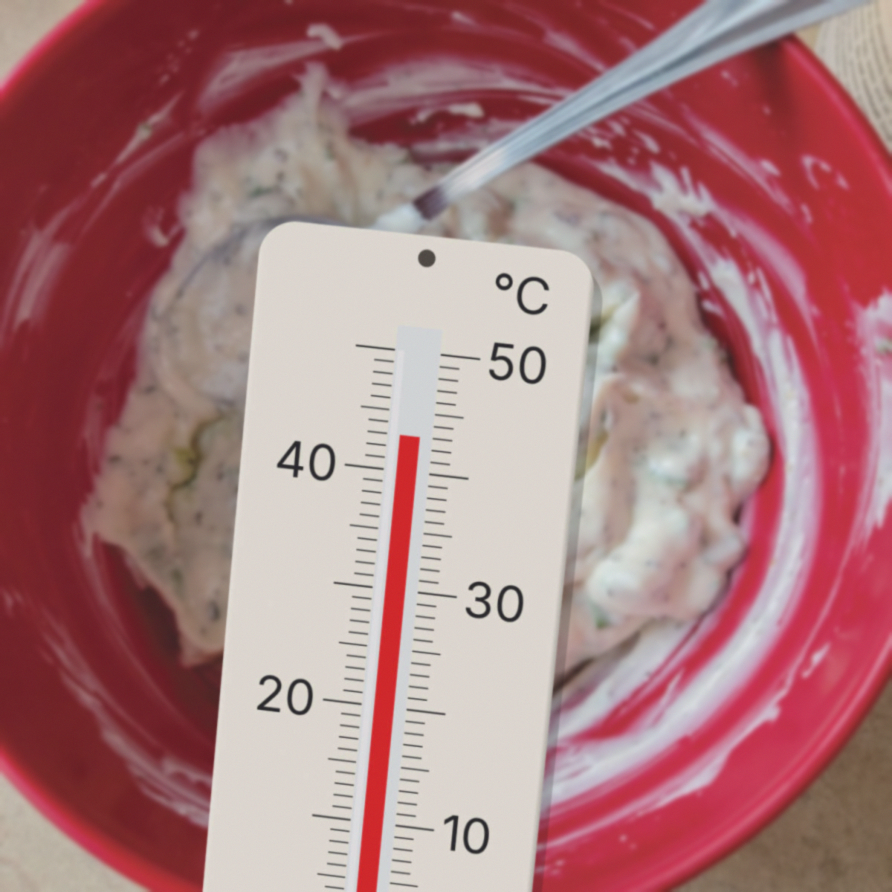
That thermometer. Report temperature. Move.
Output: 43 °C
